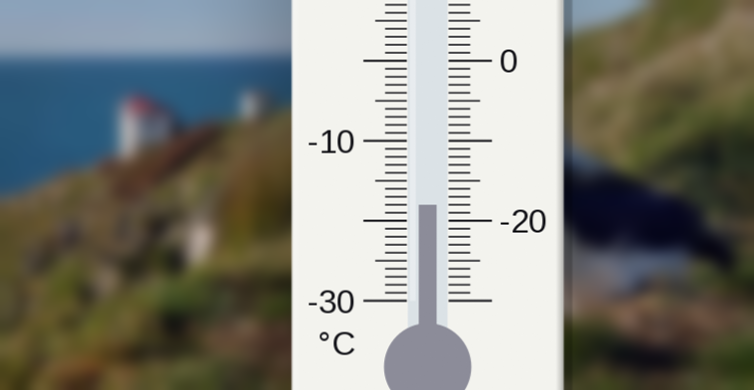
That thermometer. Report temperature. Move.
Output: -18 °C
